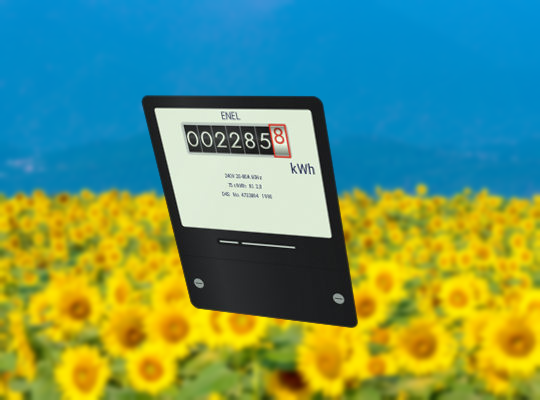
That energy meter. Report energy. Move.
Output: 2285.8 kWh
